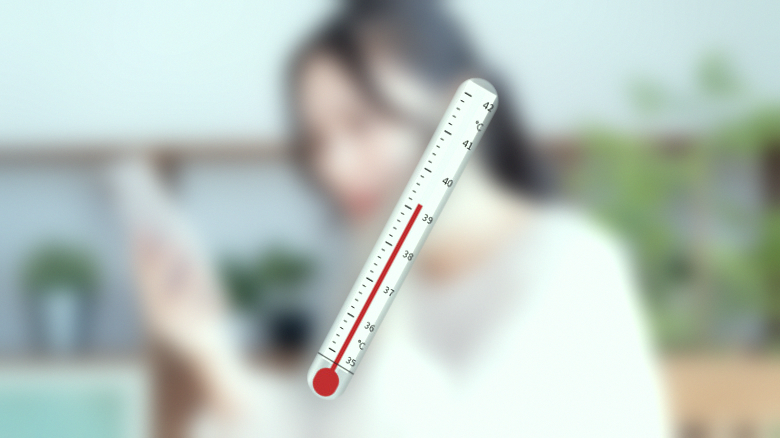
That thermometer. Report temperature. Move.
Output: 39.2 °C
